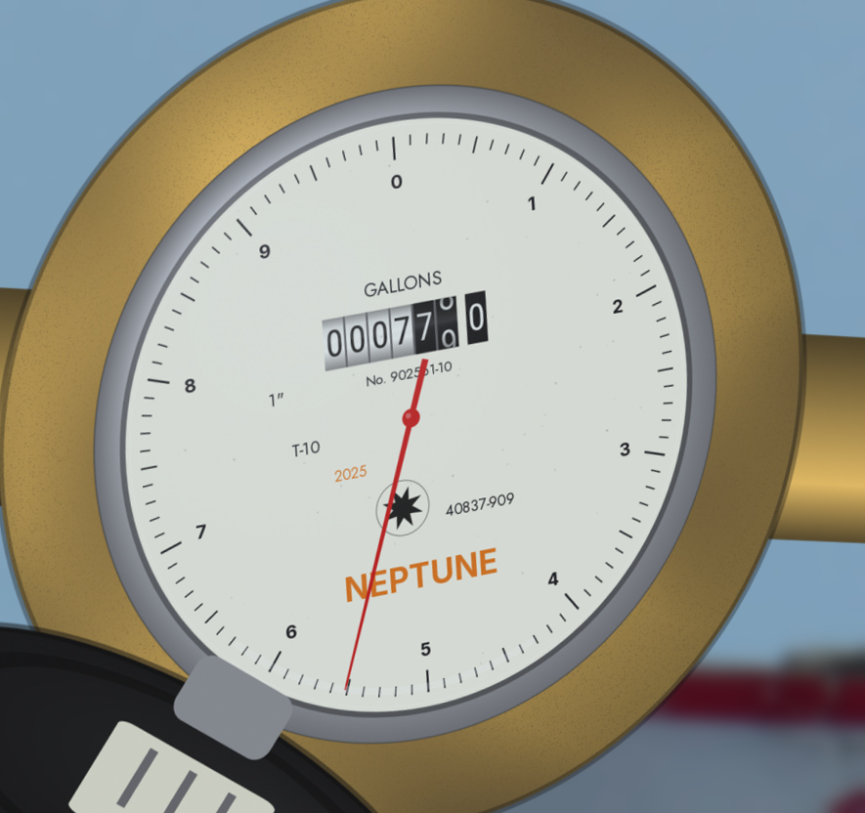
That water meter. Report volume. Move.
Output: 7785.5 gal
